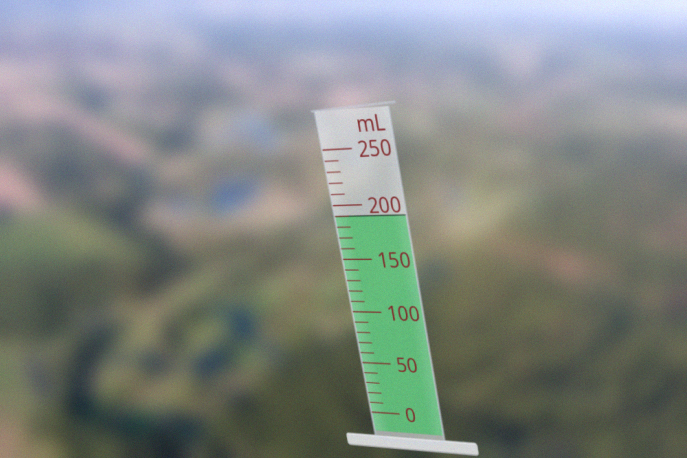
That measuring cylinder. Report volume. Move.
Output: 190 mL
